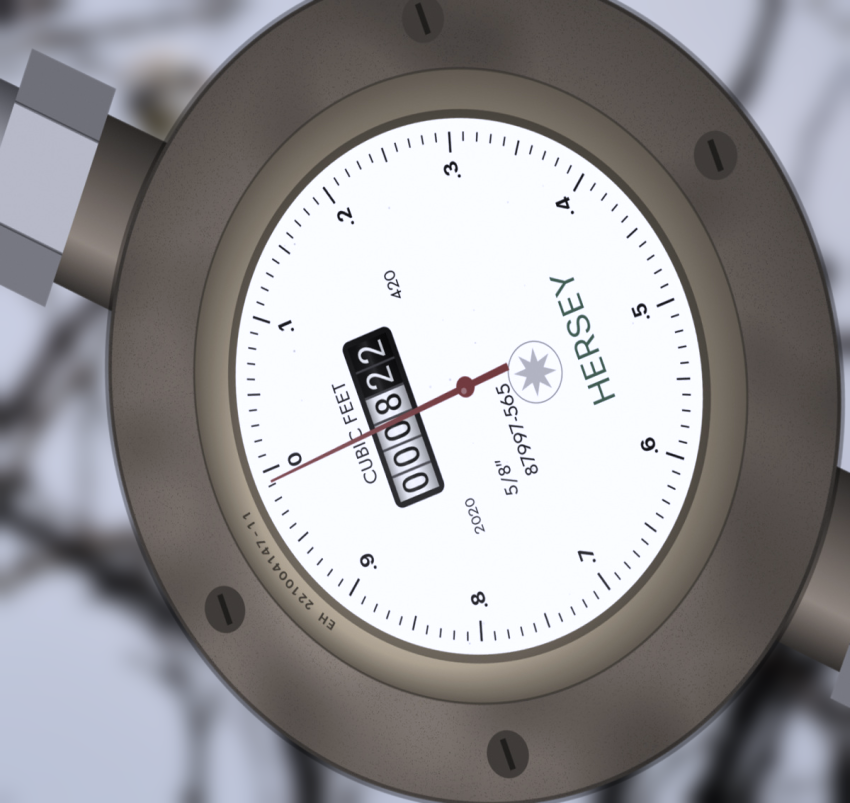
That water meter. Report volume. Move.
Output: 821.99 ft³
